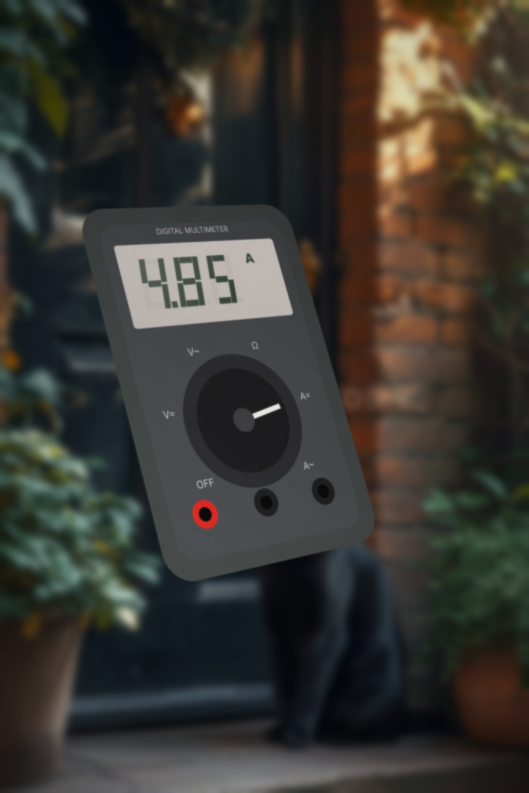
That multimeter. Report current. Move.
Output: 4.85 A
